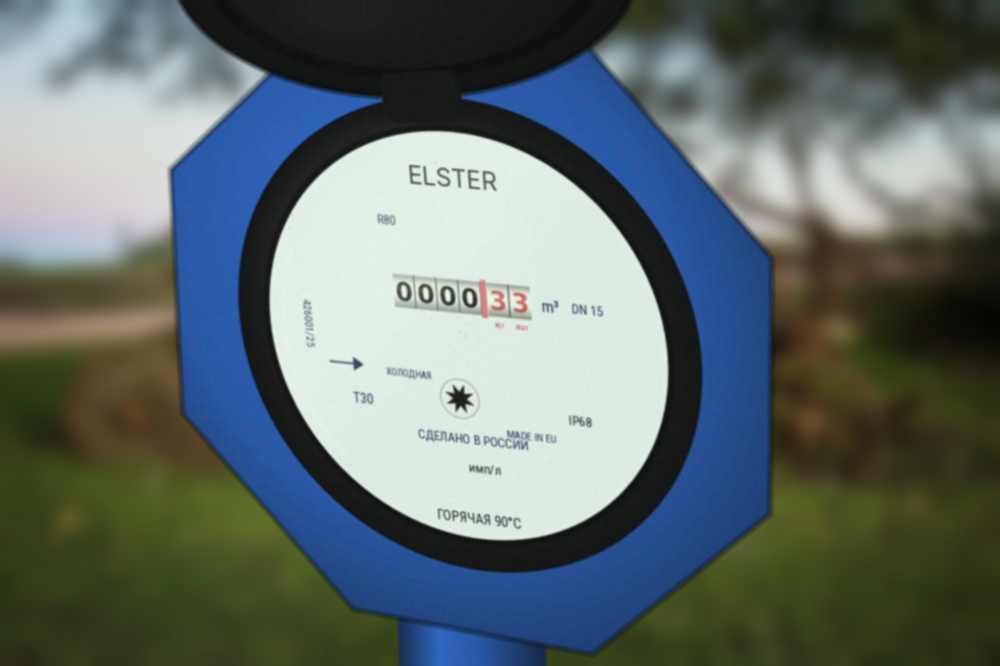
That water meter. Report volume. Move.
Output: 0.33 m³
